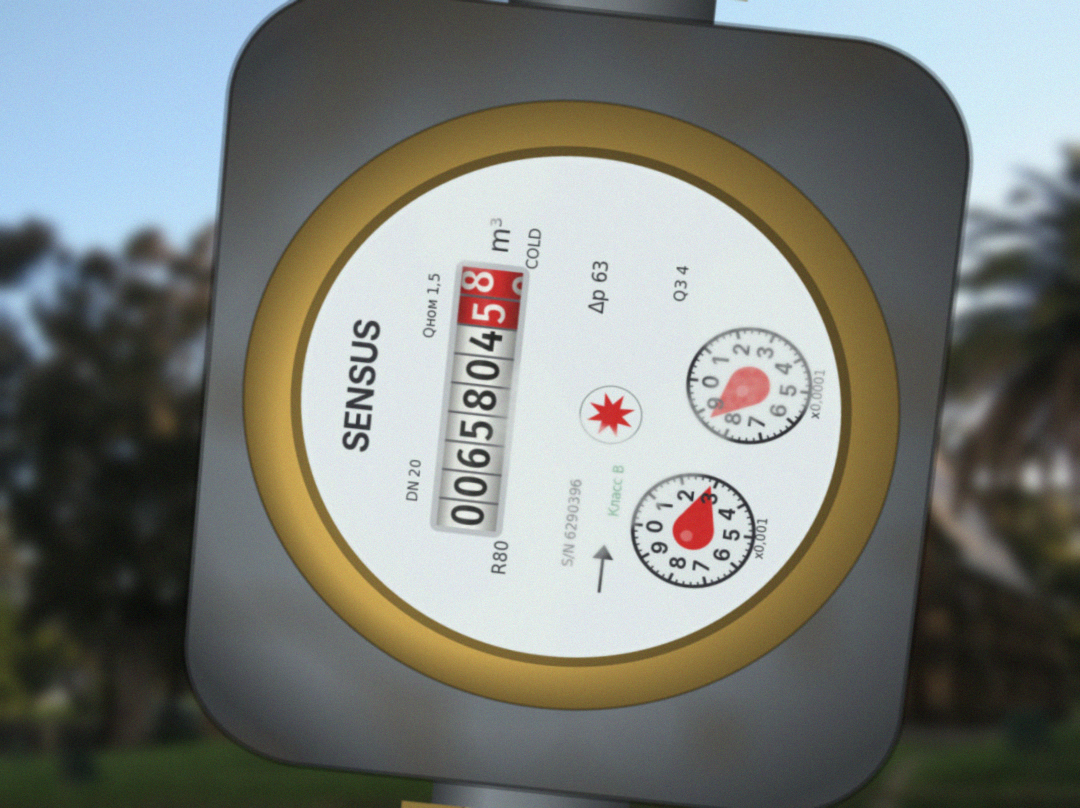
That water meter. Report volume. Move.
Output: 65804.5828 m³
